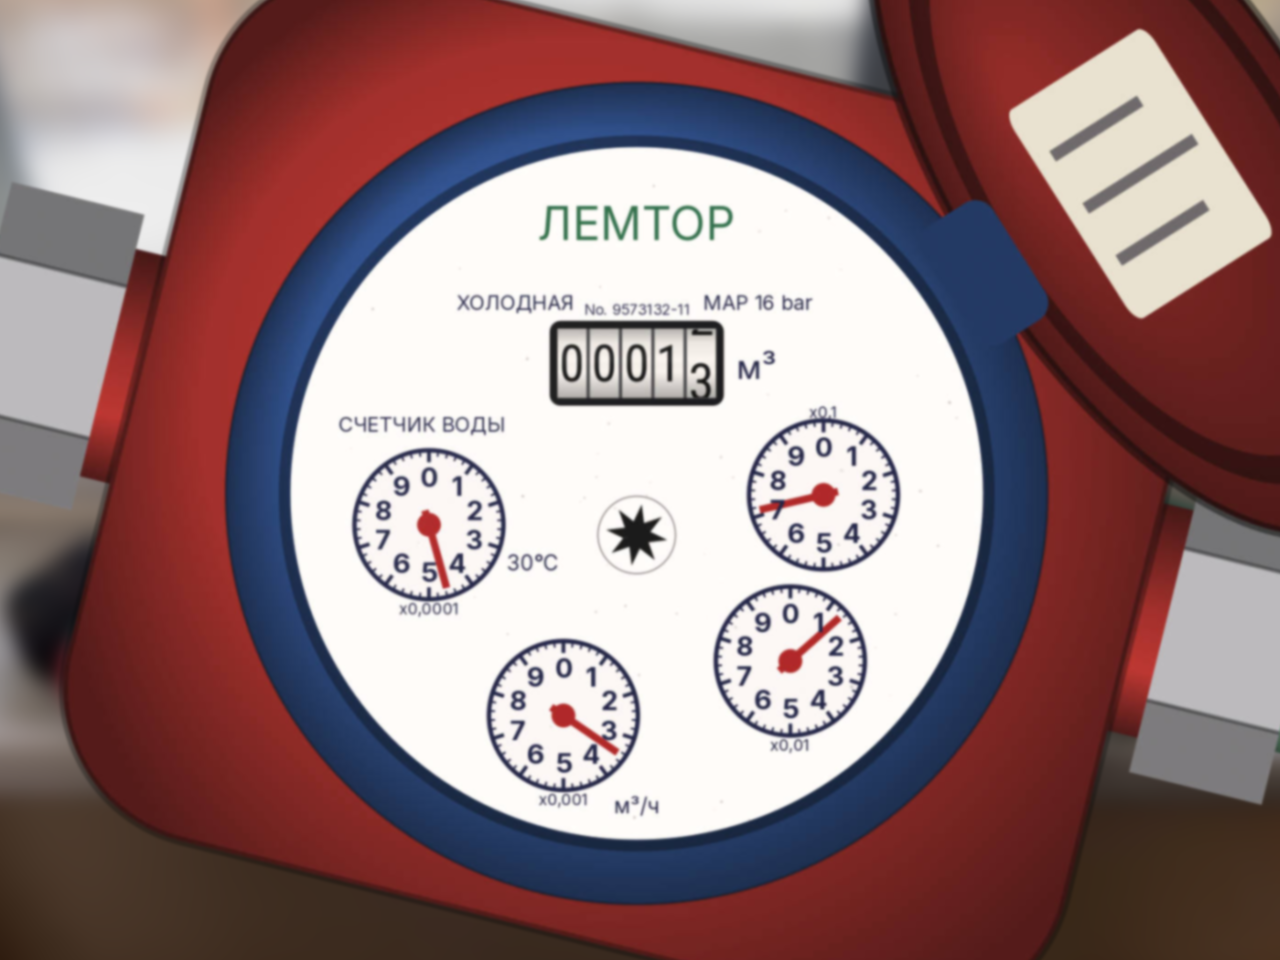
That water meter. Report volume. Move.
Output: 12.7134 m³
